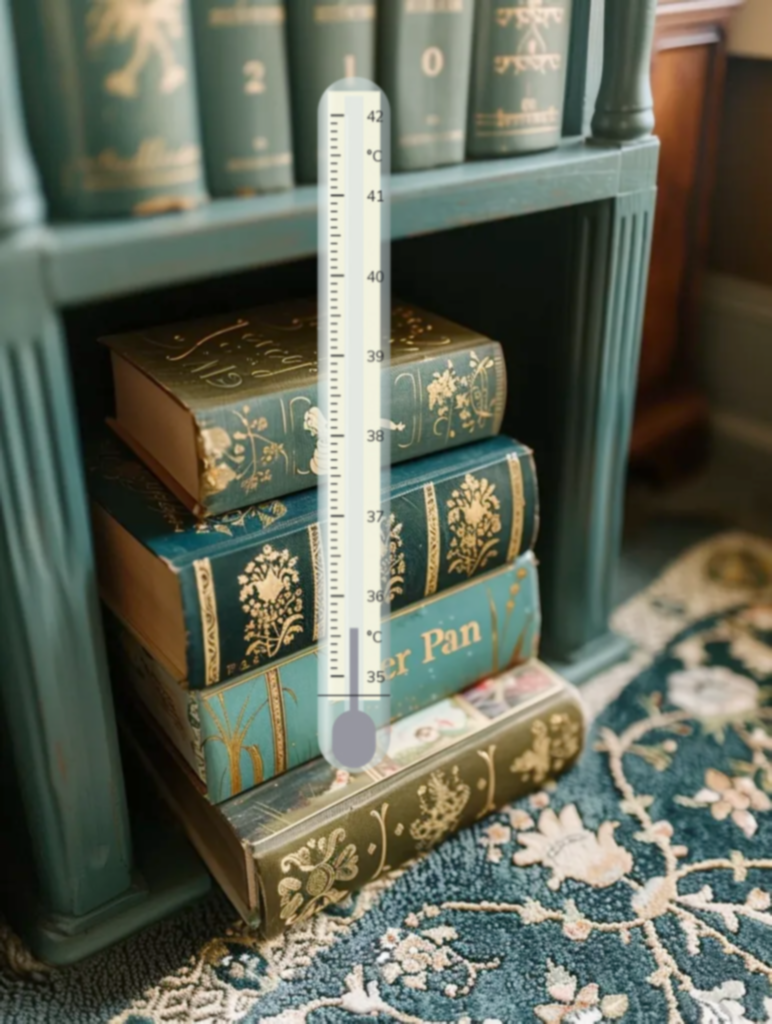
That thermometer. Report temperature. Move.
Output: 35.6 °C
